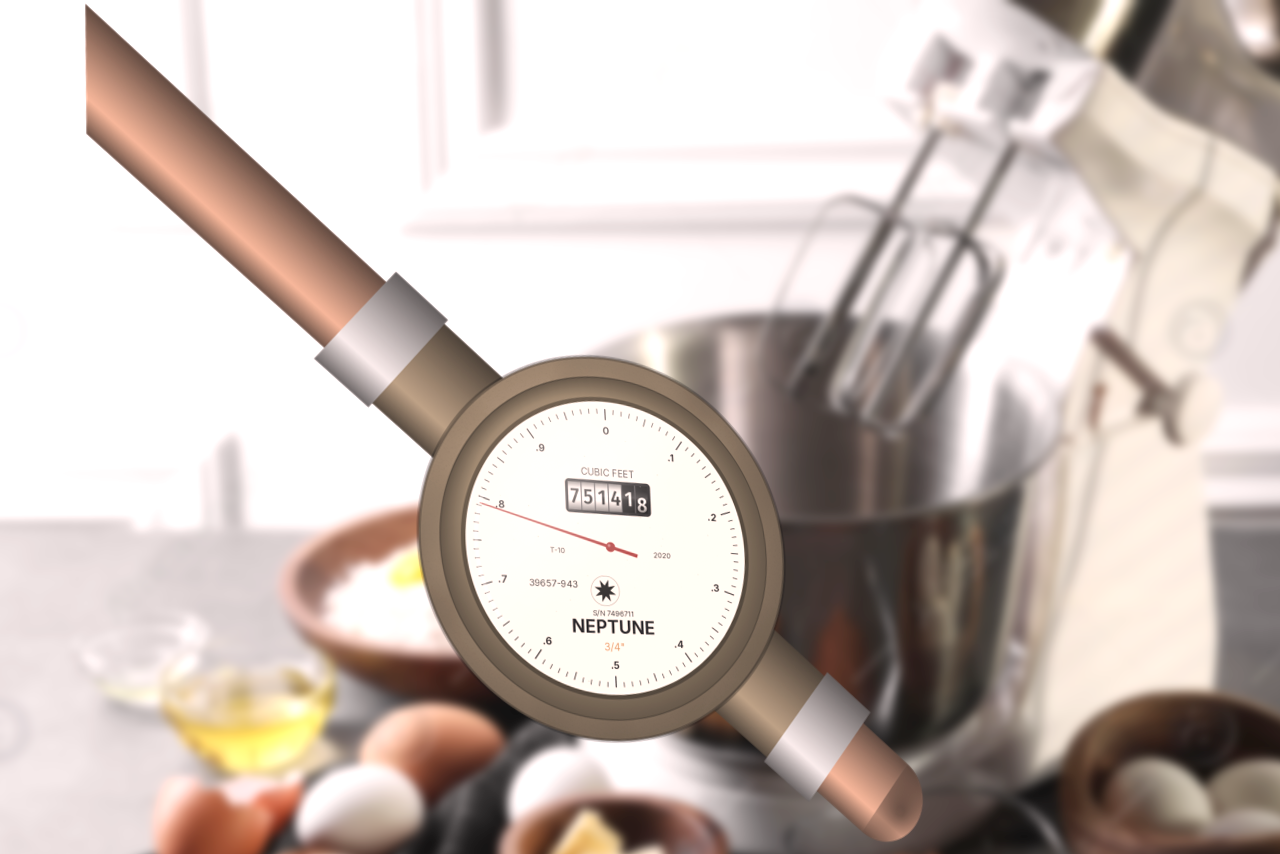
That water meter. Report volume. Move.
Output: 751417.79 ft³
